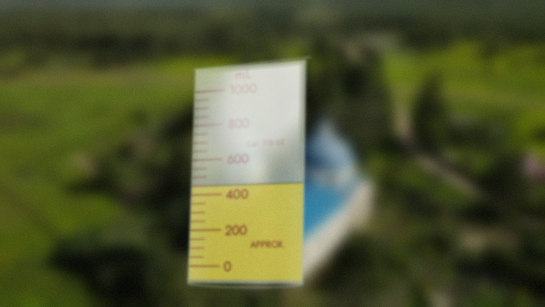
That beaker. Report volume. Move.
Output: 450 mL
